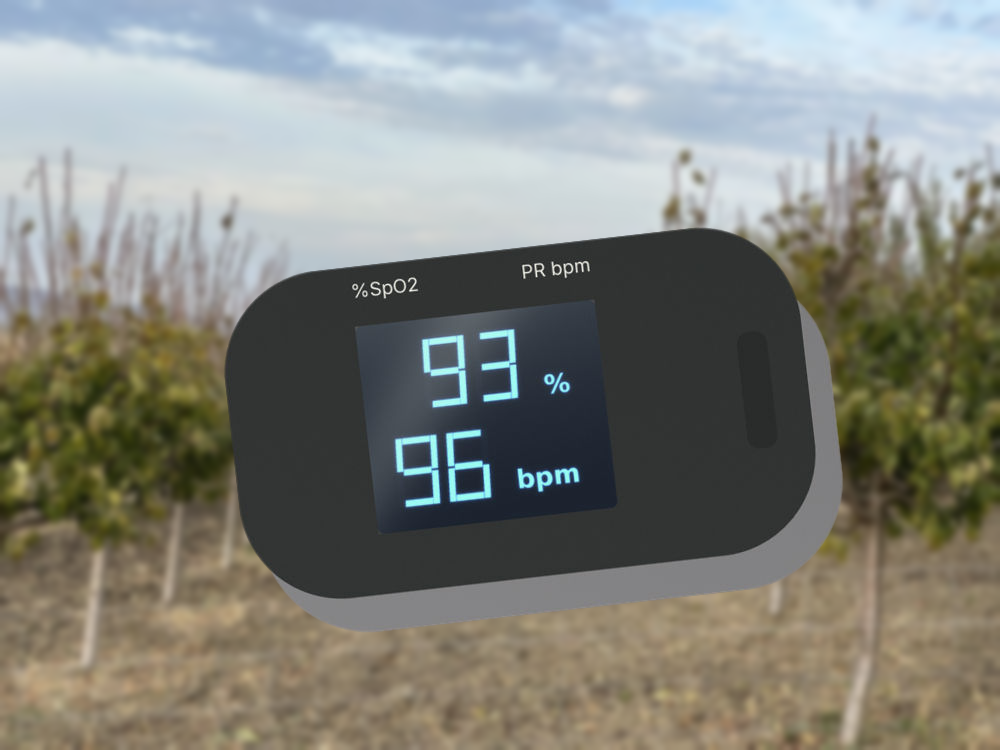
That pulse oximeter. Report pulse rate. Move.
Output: 96 bpm
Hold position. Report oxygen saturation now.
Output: 93 %
